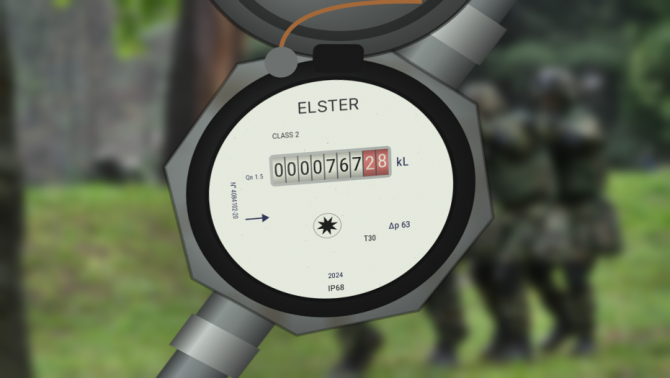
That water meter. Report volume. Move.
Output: 767.28 kL
